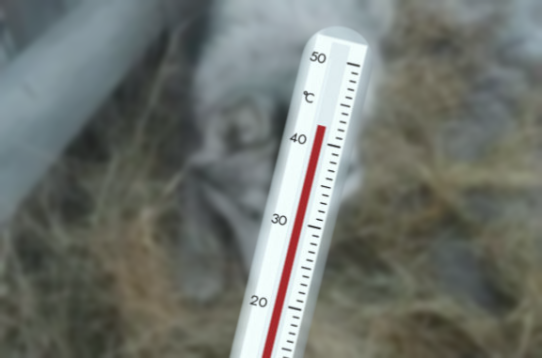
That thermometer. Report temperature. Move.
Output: 42 °C
